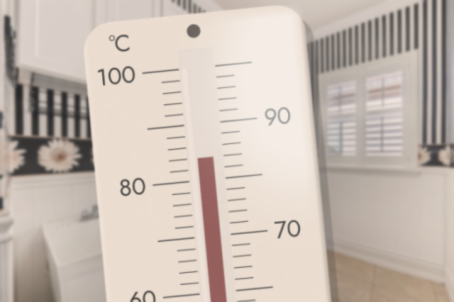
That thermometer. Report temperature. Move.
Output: 84 °C
